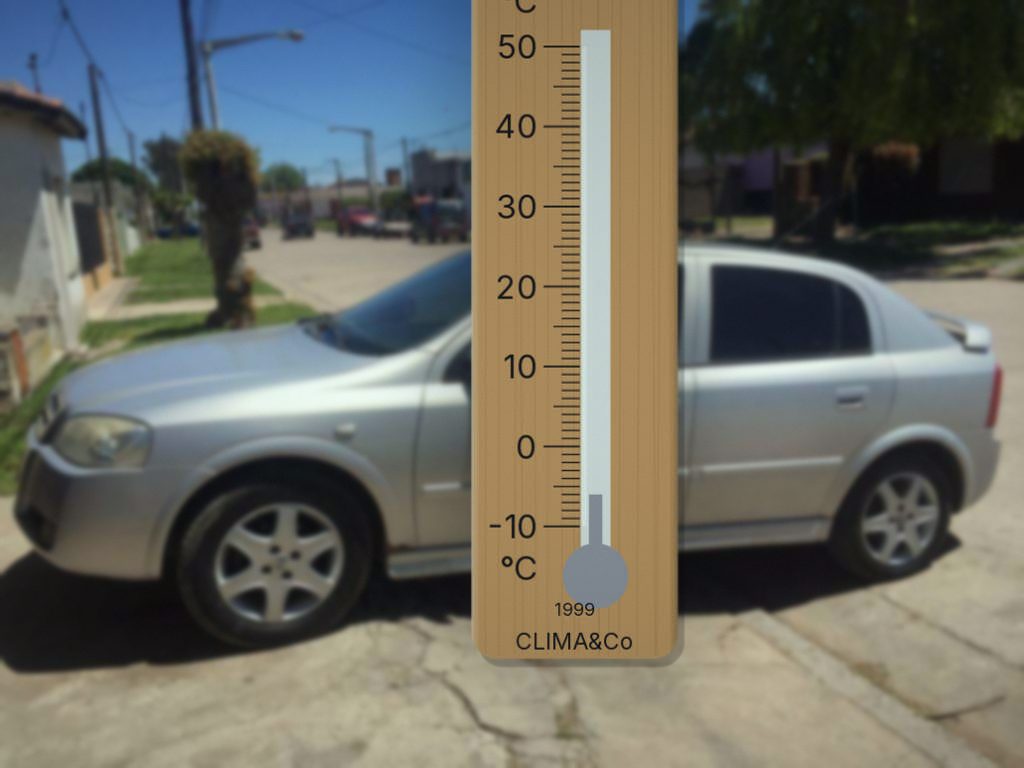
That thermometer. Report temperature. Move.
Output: -6 °C
